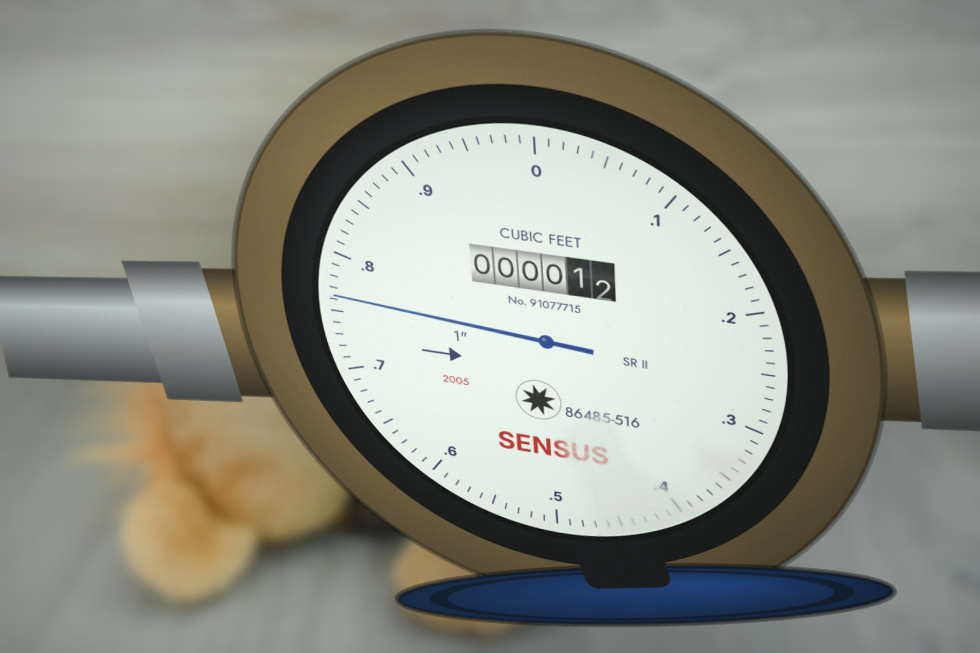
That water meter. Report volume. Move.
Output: 11.76 ft³
